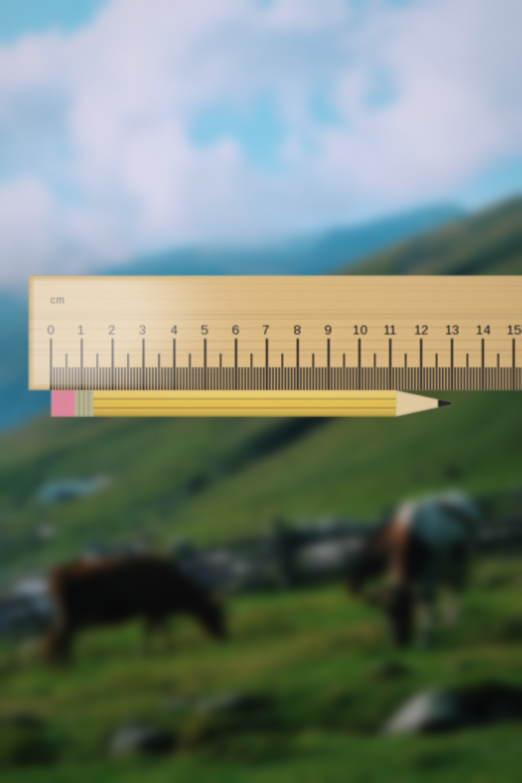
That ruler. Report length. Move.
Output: 13 cm
